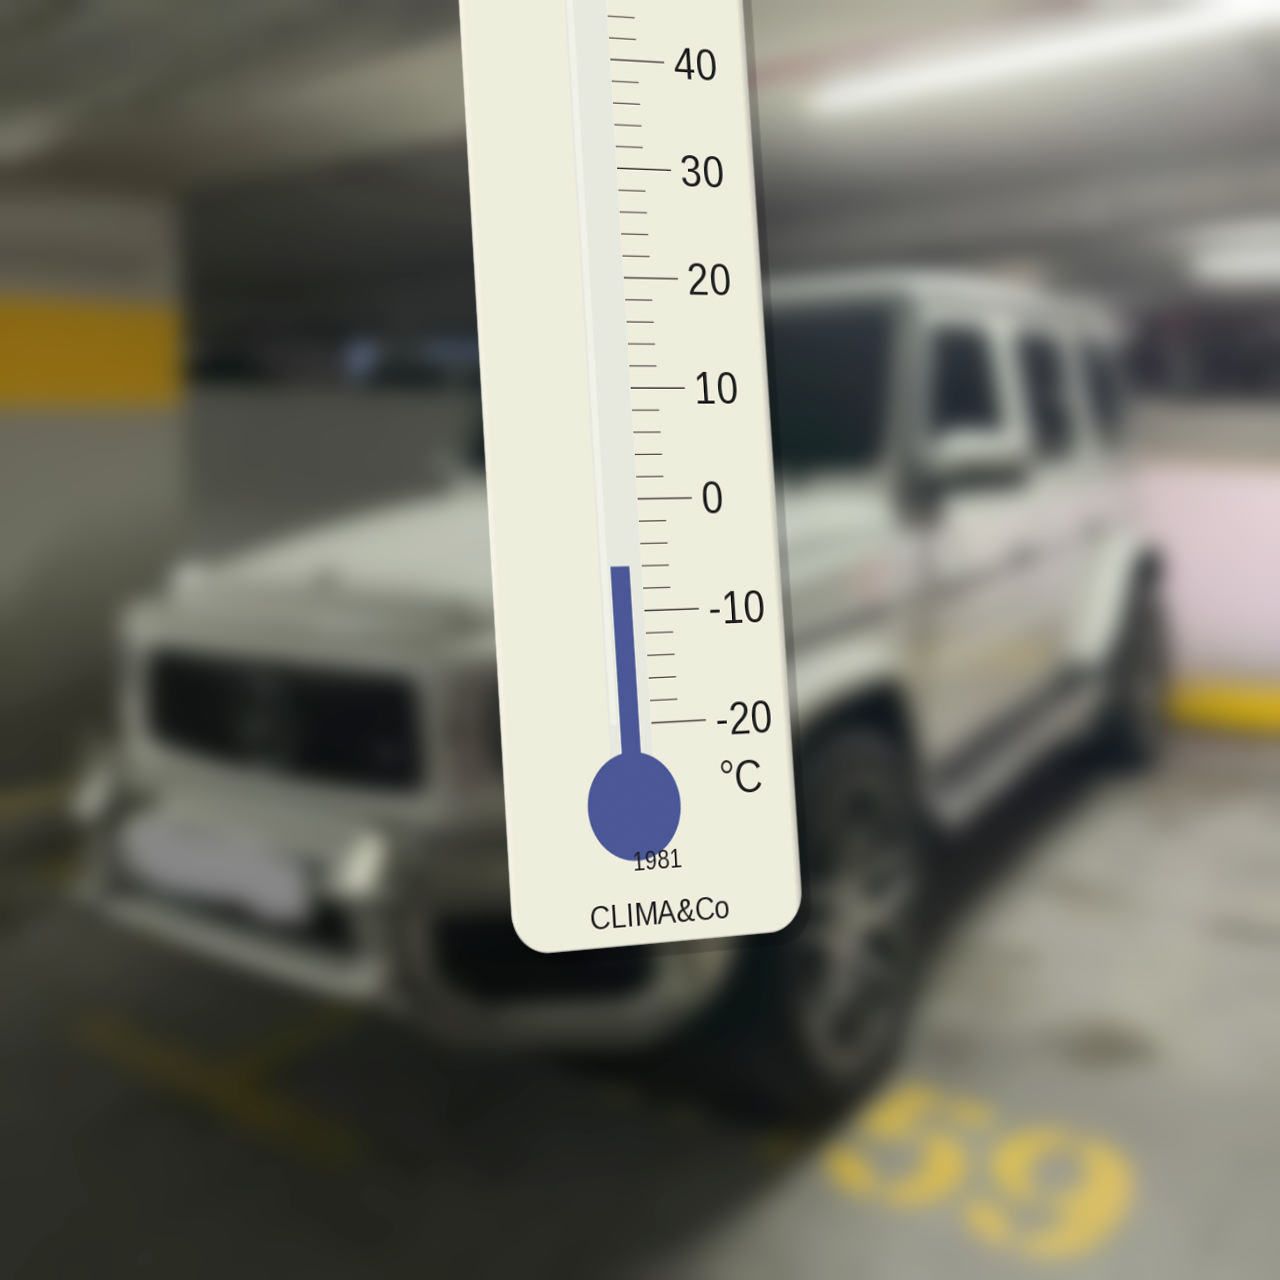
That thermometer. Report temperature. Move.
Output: -6 °C
